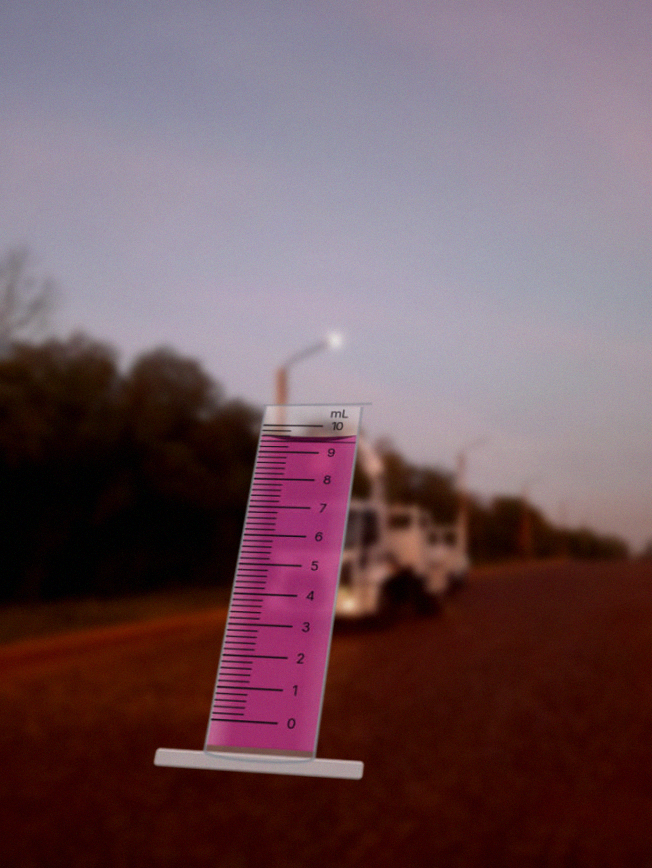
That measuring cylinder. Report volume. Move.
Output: 9.4 mL
